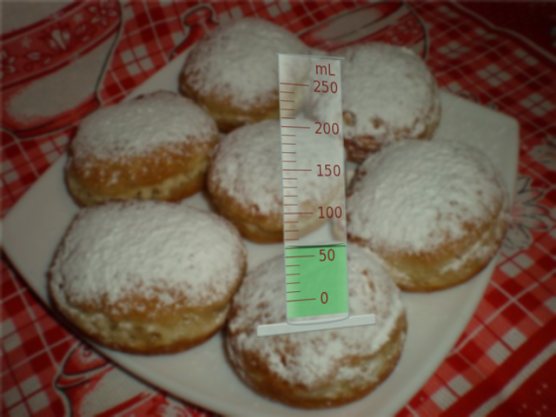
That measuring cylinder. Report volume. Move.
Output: 60 mL
